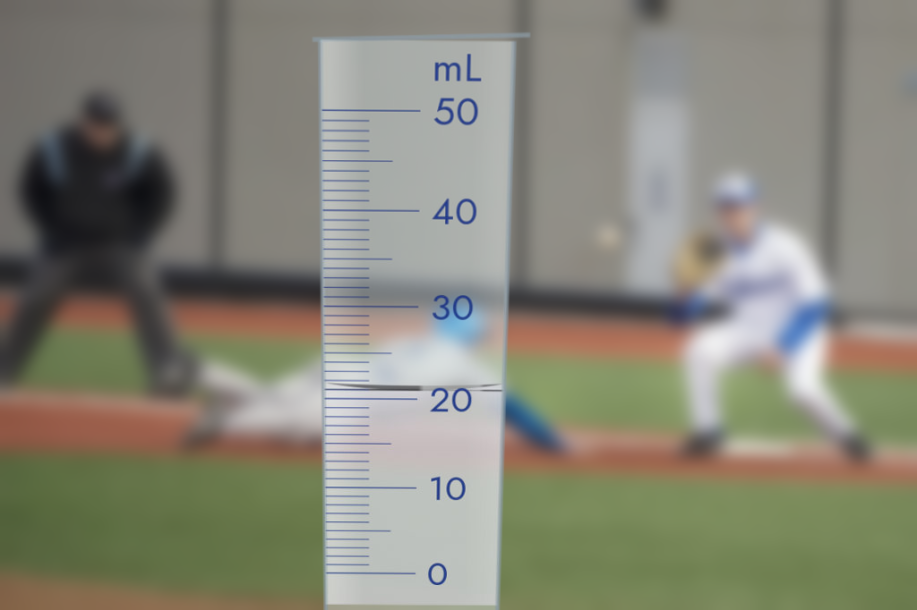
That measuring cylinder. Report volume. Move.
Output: 21 mL
